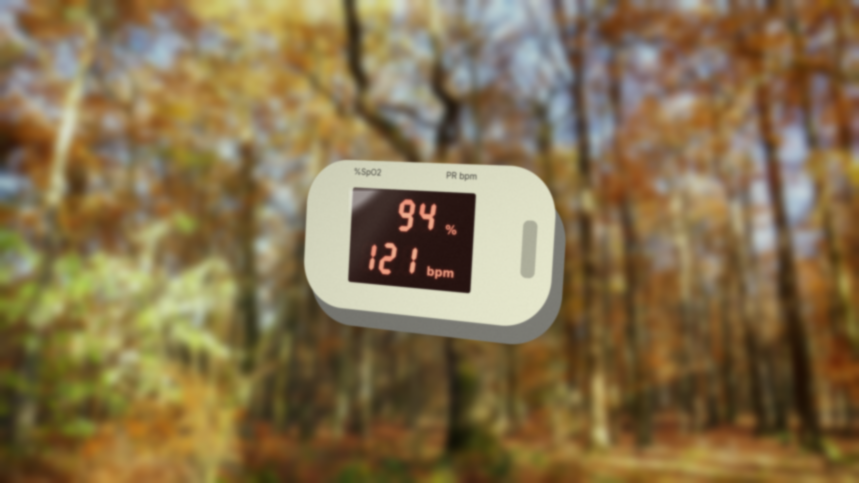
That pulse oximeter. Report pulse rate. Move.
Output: 121 bpm
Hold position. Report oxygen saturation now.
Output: 94 %
